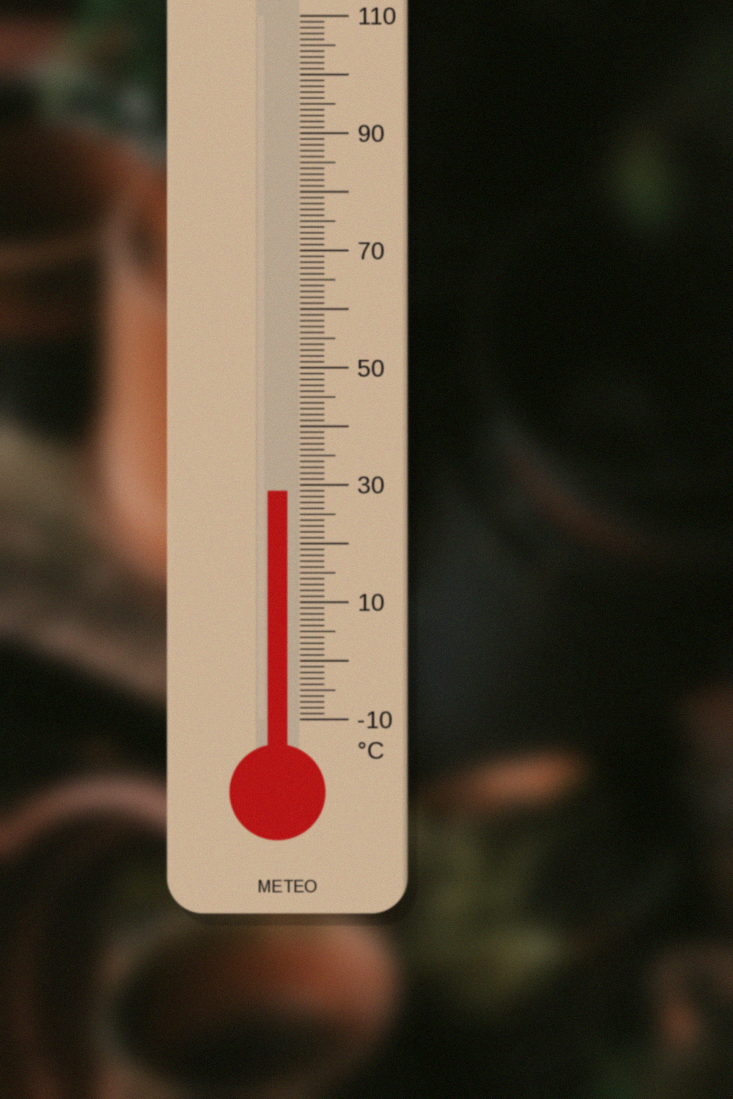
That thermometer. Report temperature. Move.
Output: 29 °C
